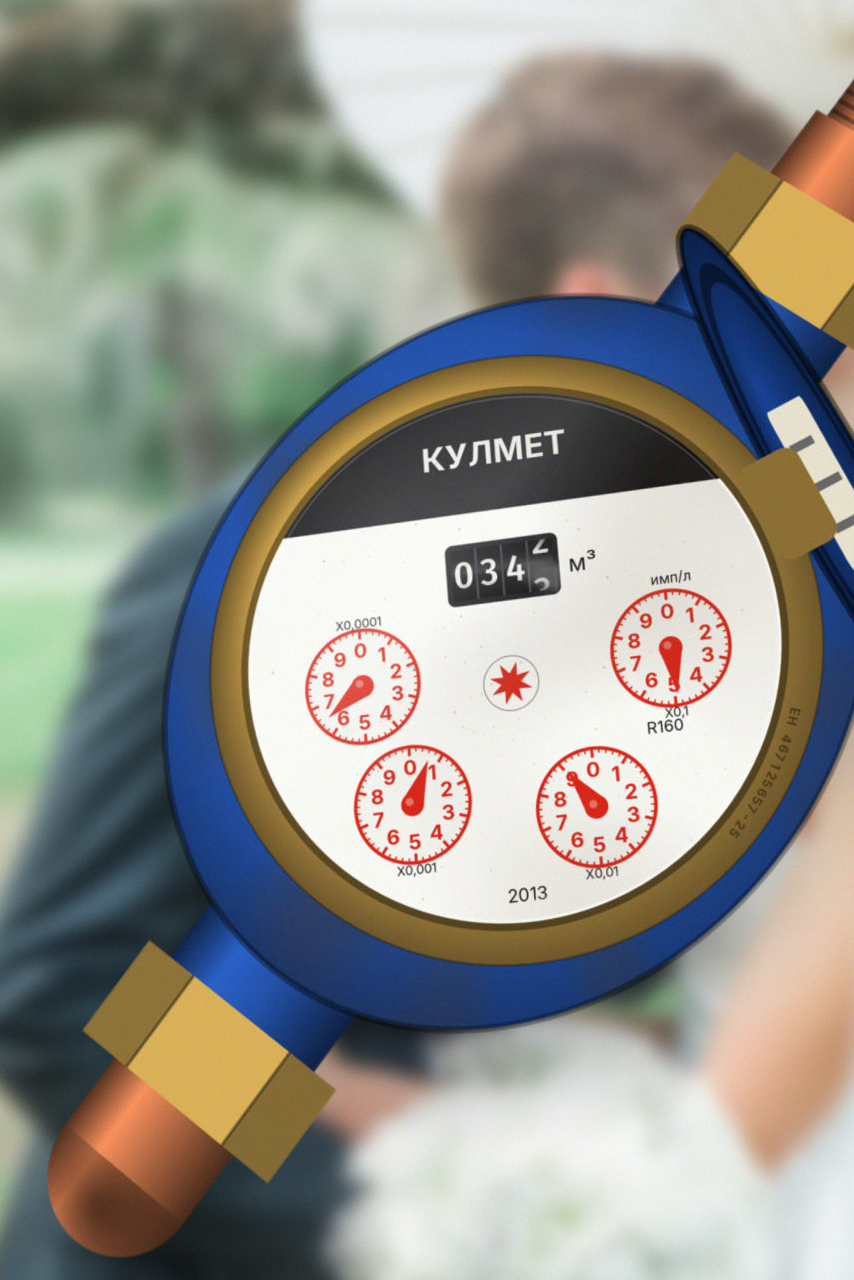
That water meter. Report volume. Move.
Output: 342.4906 m³
